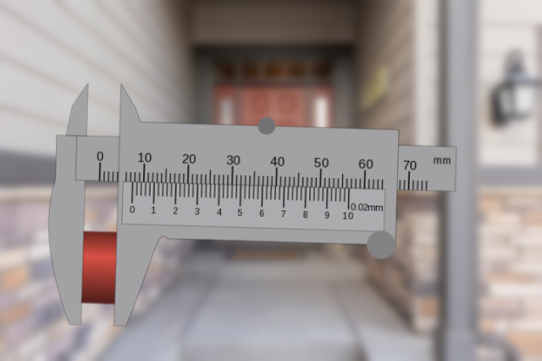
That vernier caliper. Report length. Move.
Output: 7.5 mm
